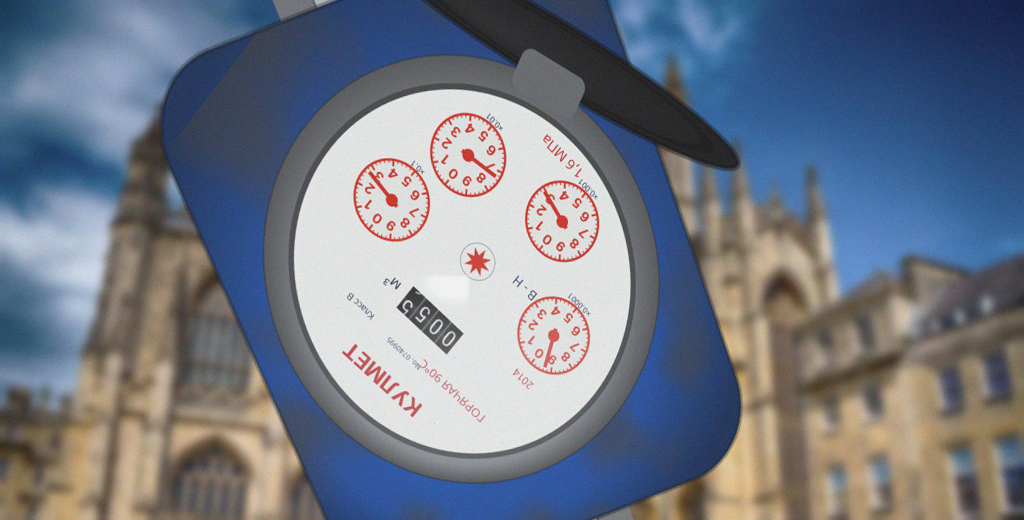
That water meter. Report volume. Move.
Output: 55.2729 m³
